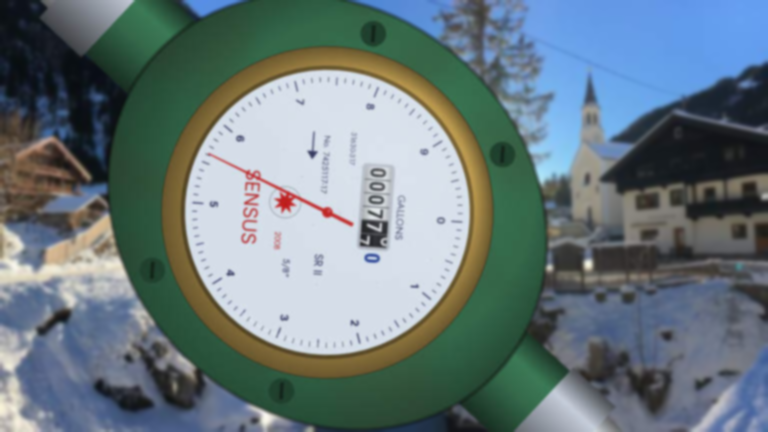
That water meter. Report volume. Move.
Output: 7765.6 gal
